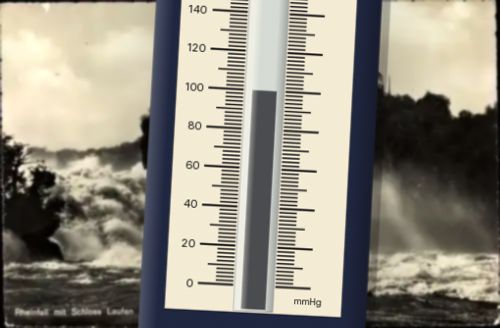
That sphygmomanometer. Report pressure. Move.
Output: 100 mmHg
